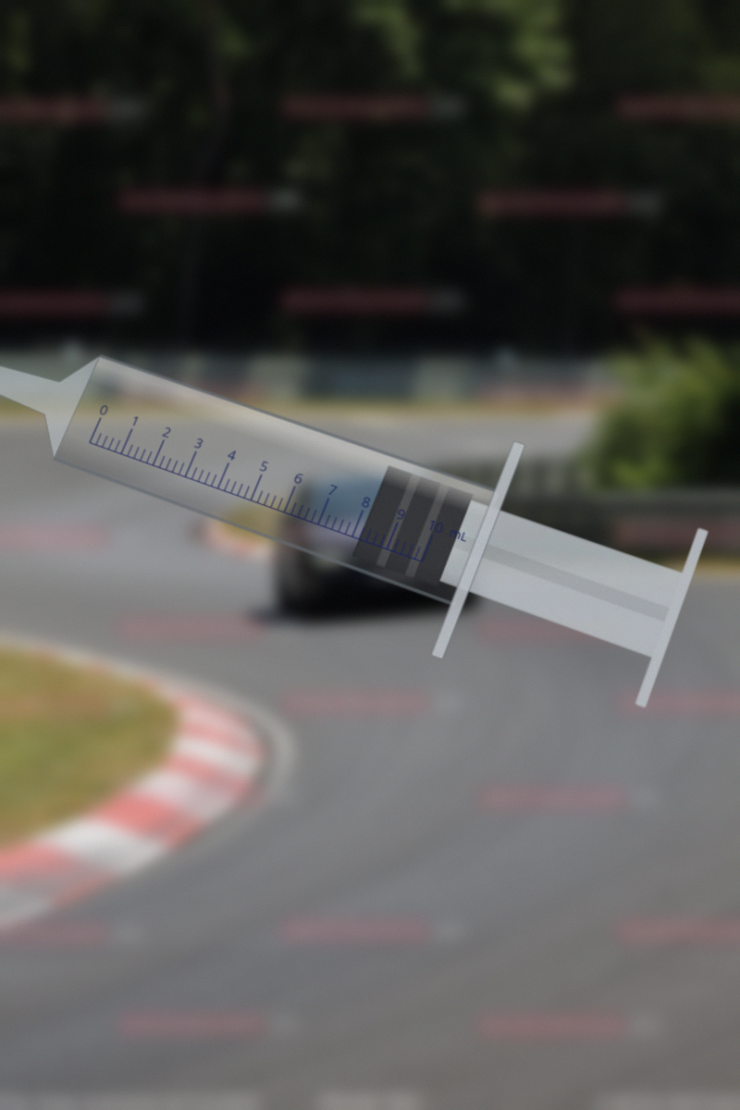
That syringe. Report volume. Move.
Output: 8.2 mL
